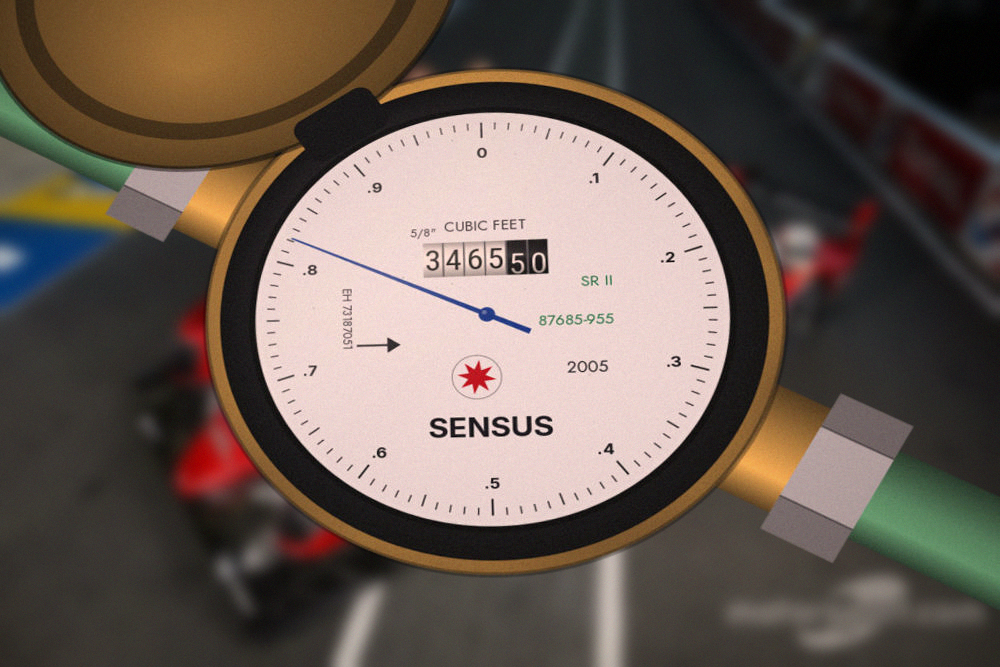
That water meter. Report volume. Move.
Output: 346549.82 ft³
